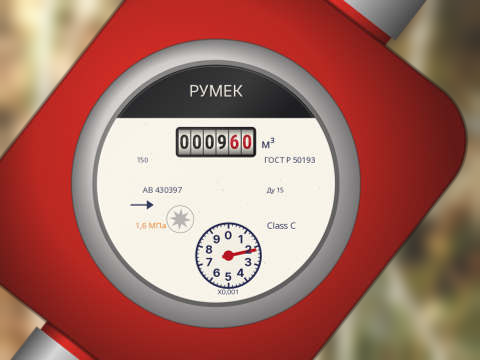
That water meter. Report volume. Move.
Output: 9.602 m³
